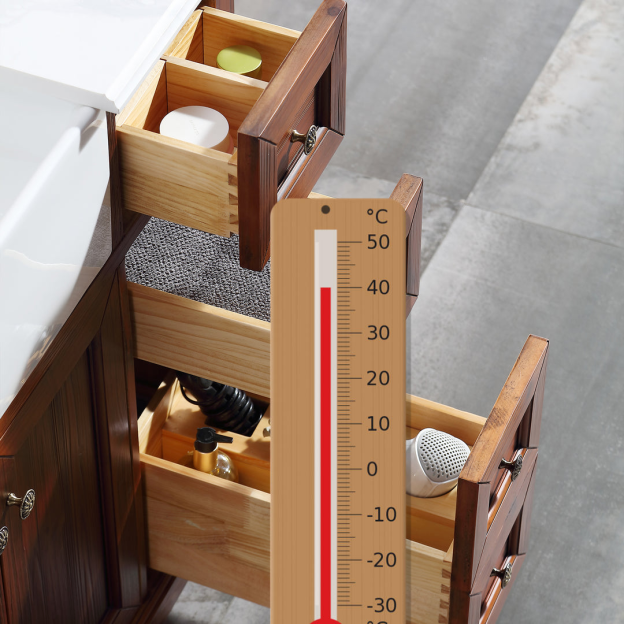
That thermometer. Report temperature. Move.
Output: 40 °C
